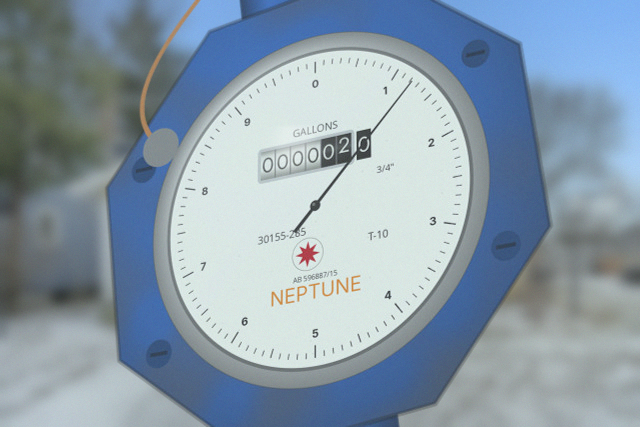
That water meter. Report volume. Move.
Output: 21.2 gal
